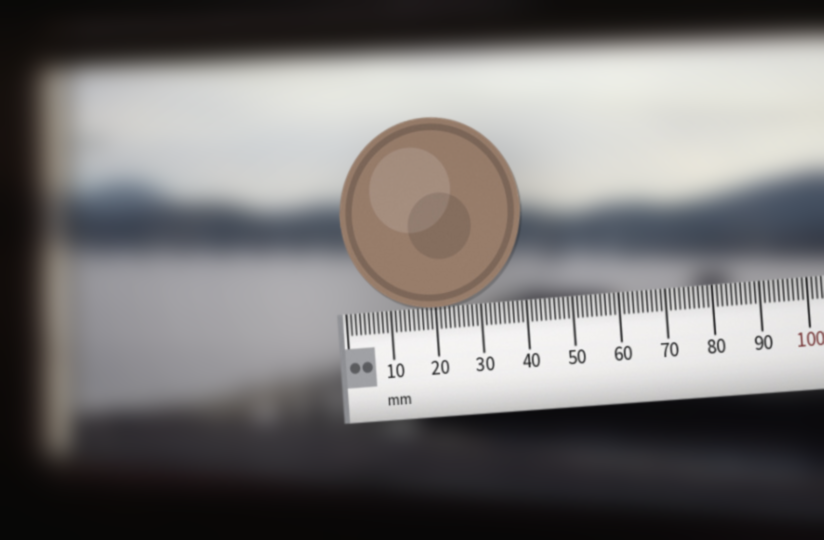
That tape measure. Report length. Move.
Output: 40 mm
